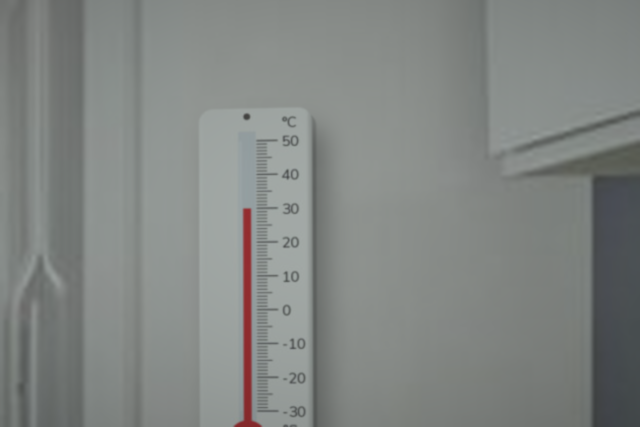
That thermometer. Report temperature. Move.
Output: 30 °C
